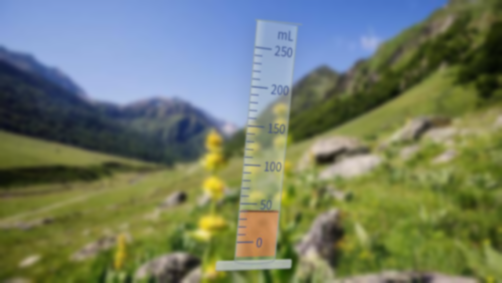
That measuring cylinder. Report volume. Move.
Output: 40 mL
